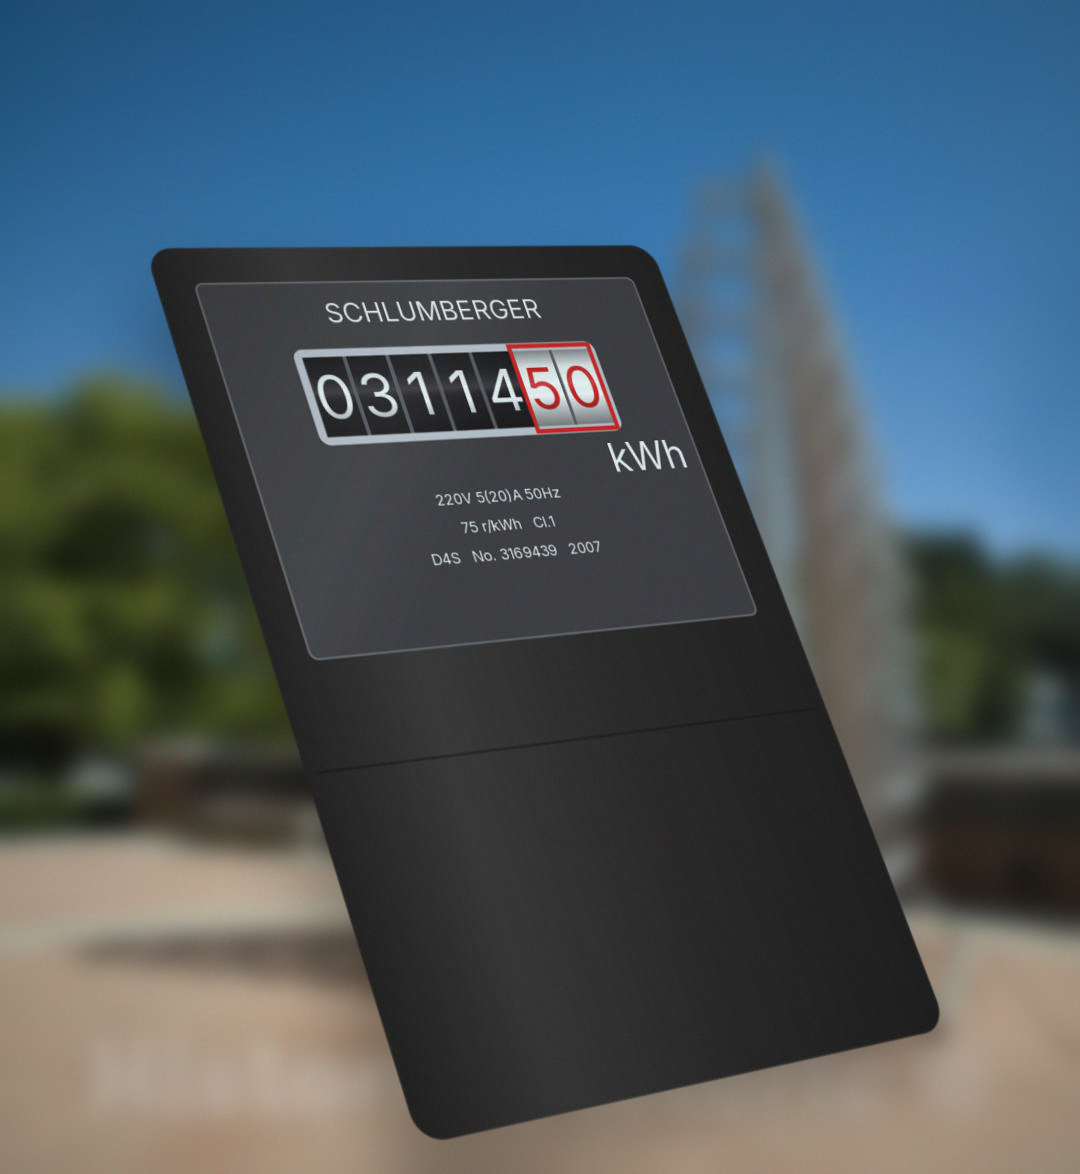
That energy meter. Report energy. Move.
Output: 3114.50 kWh
